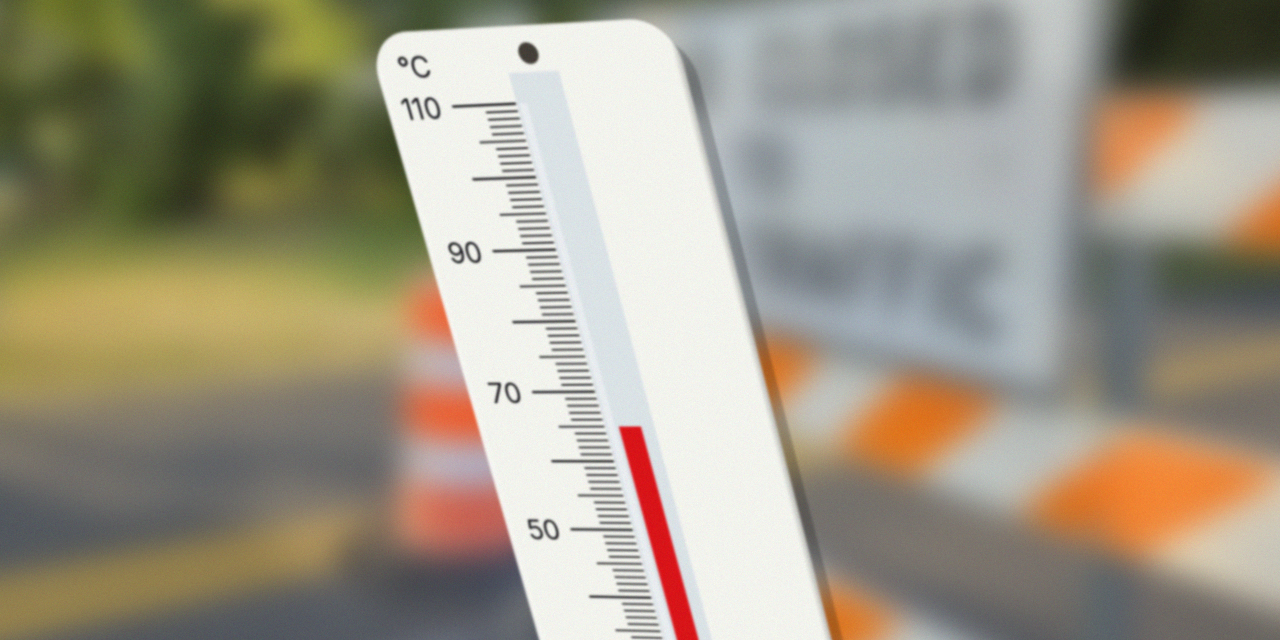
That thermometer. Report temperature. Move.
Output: 65 °C
